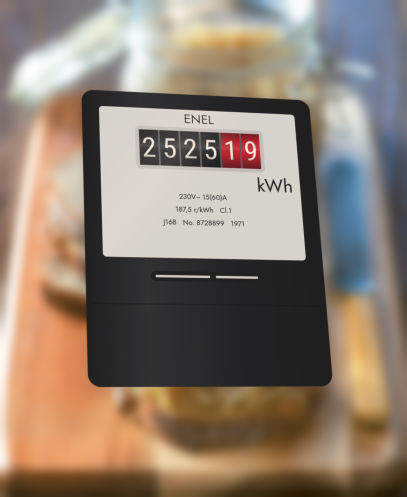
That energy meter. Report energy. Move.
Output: 2525.19 kWh
